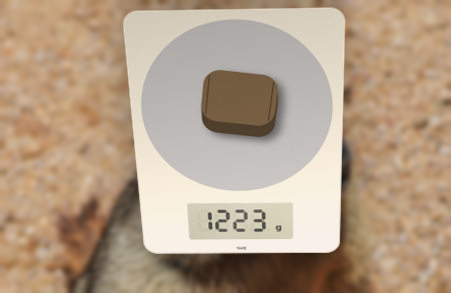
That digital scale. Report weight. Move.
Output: 1223 g
